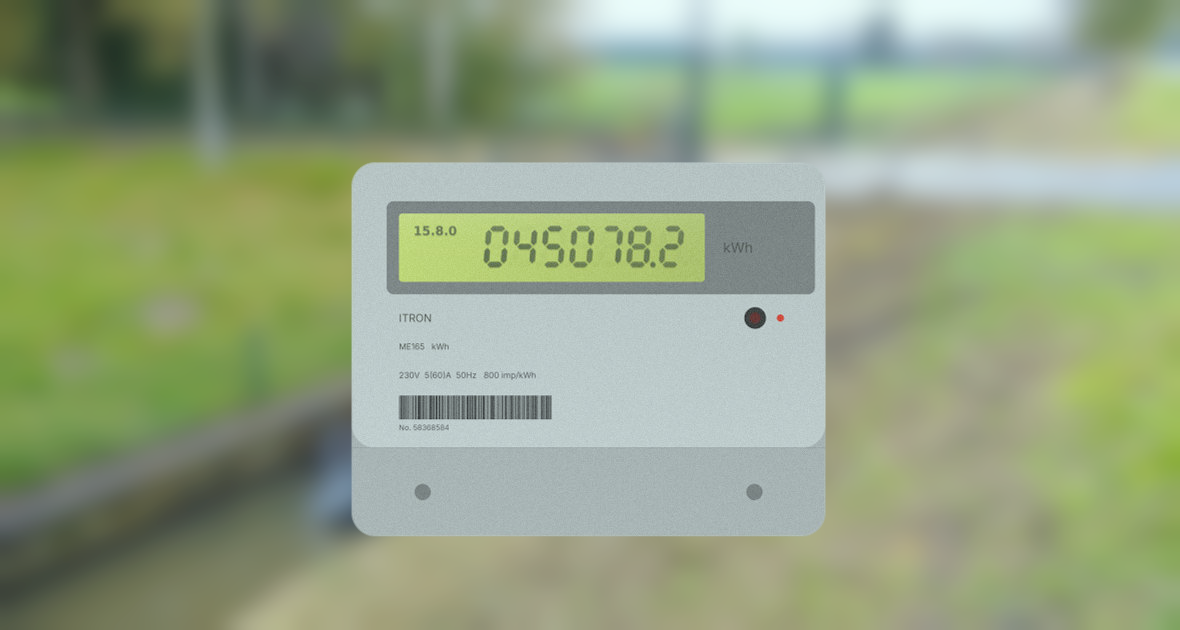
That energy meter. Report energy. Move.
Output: 45078.2 kWh
